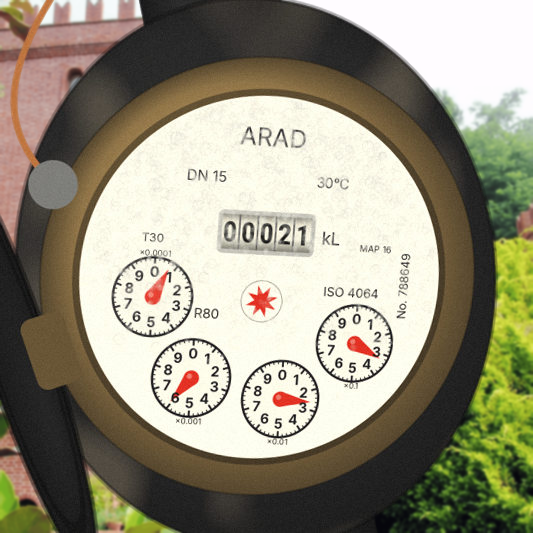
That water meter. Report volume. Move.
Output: 21.3260 kL
